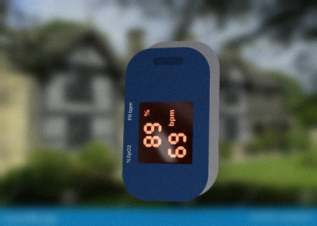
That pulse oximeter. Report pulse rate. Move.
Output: 69 bpm
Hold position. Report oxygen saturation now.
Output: 89 %
